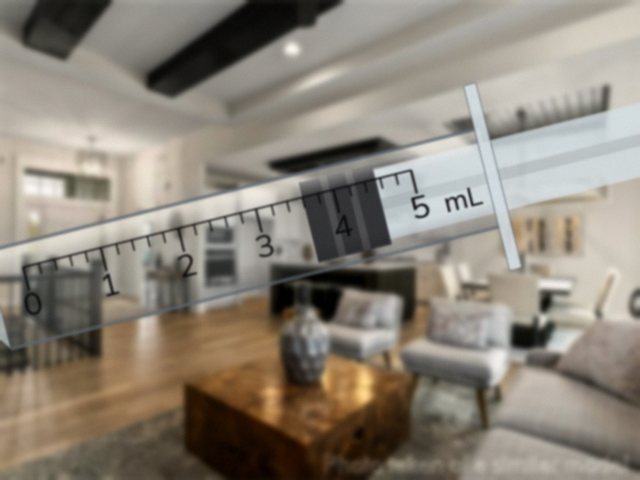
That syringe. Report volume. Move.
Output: 3.6 mL
